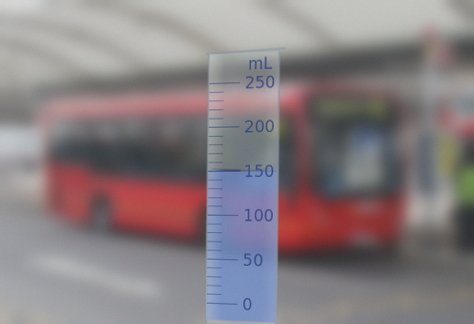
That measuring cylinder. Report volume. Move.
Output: 150 mL
